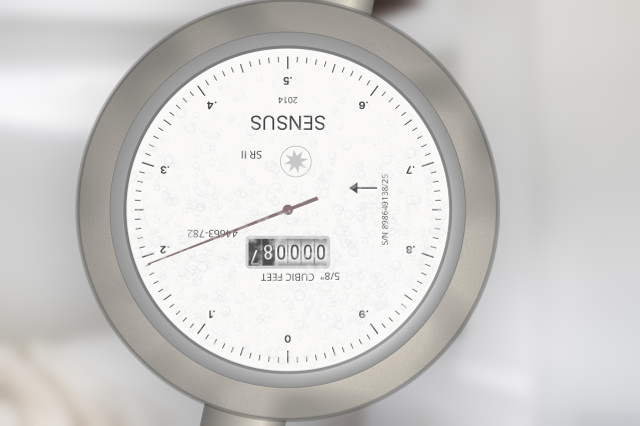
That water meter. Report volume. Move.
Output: 87.19 ft³
